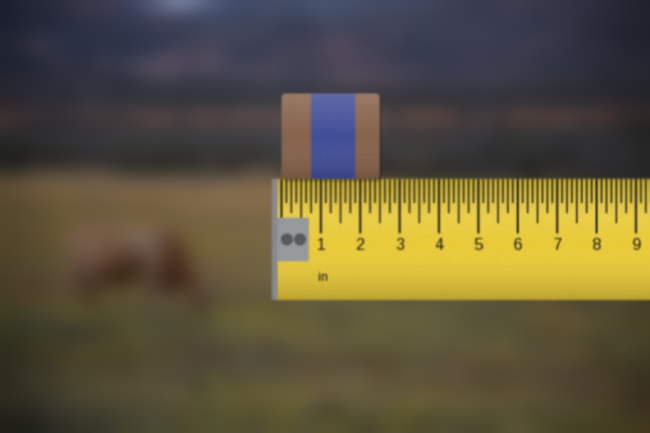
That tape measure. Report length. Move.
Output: 2.5 in
